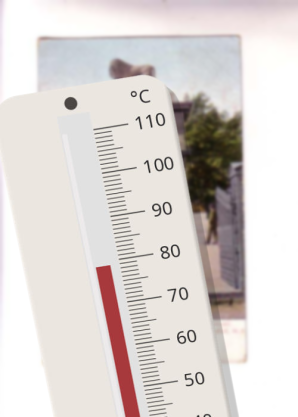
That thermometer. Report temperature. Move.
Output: 79 °C
